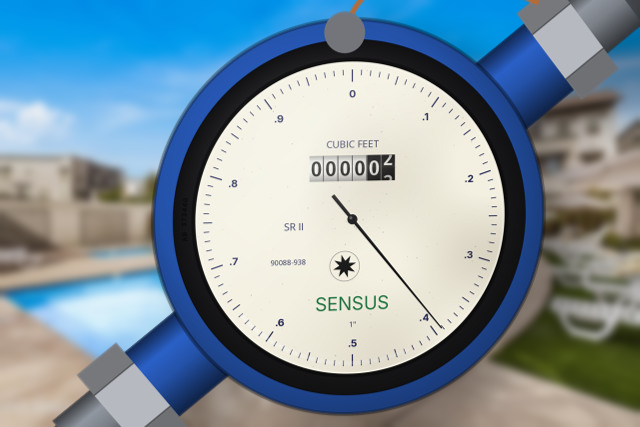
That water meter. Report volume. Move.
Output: 2.39 ft³
